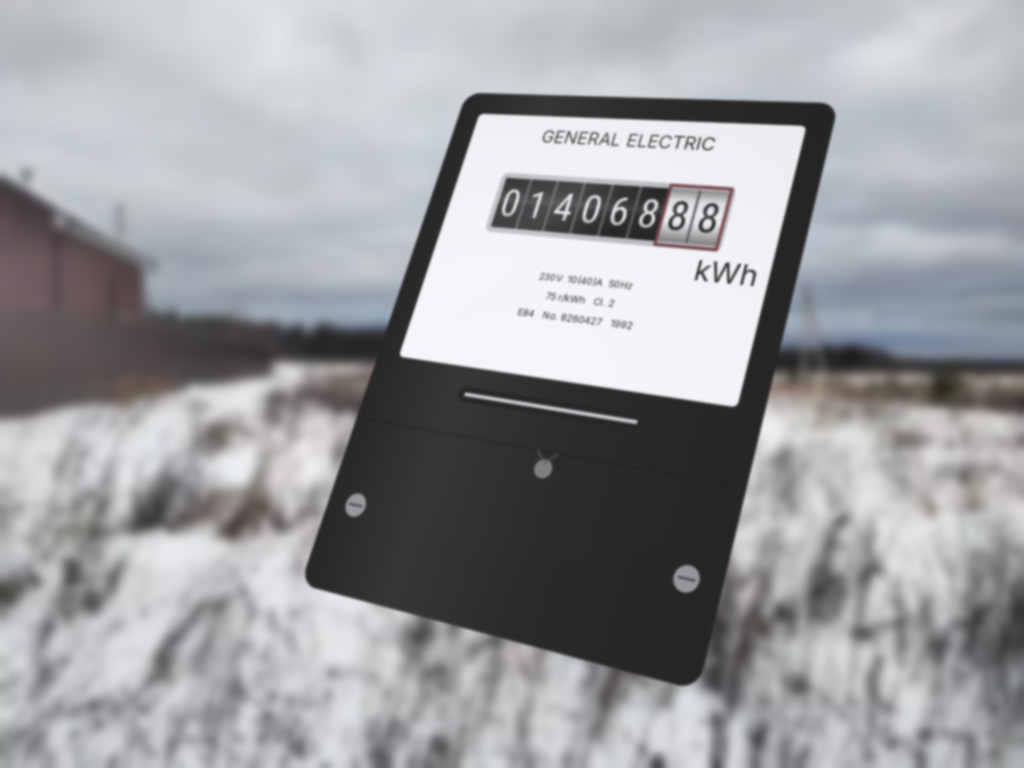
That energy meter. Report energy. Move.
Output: 14068.88 kWh
